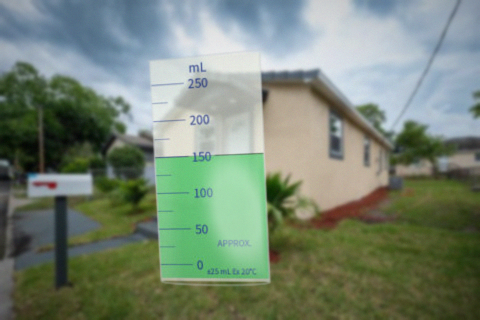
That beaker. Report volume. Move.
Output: 150 mL
